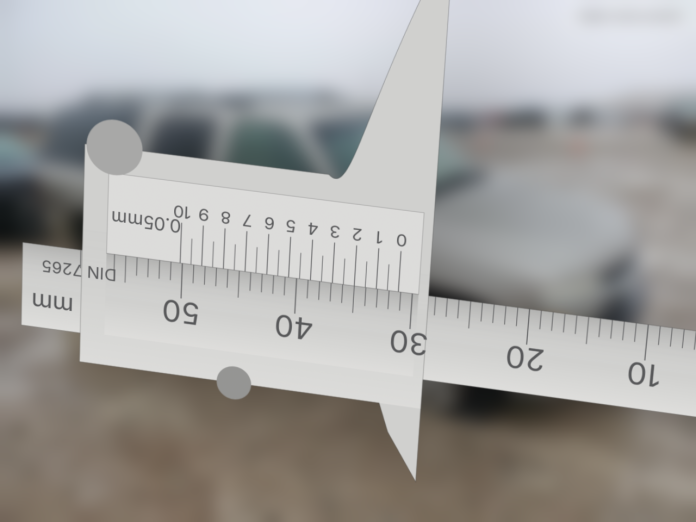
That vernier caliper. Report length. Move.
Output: 31.2 mm
